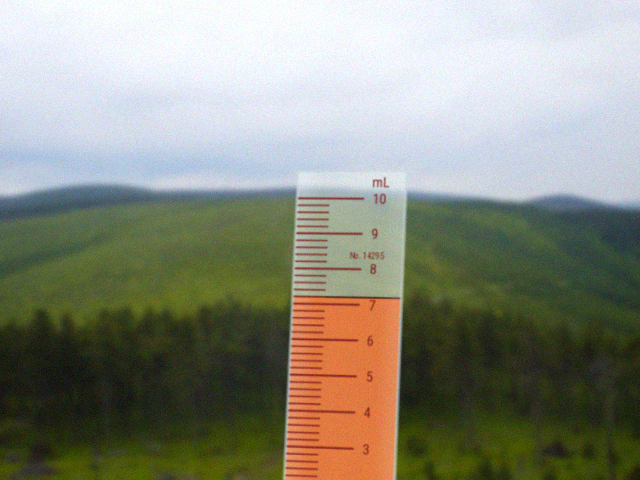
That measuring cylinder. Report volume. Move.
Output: 7.2 mL
